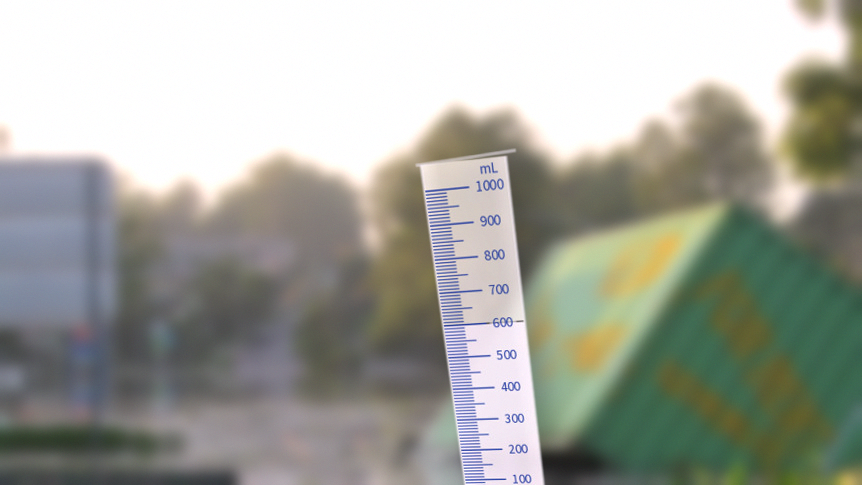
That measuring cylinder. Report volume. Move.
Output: 600 mL
